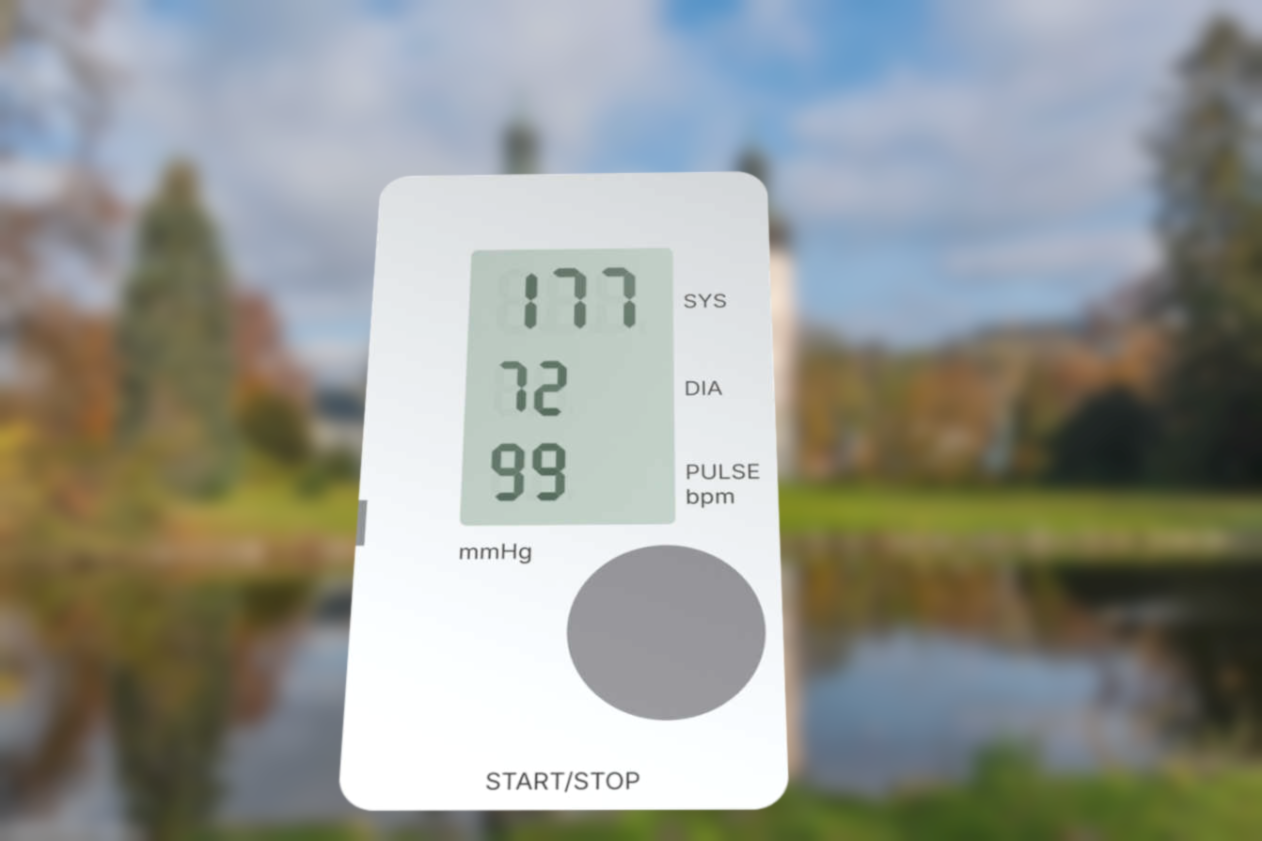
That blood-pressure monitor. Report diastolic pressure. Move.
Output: 72 mmHg
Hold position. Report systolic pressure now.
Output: 177 mmHg
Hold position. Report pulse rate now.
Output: 99 bpm
